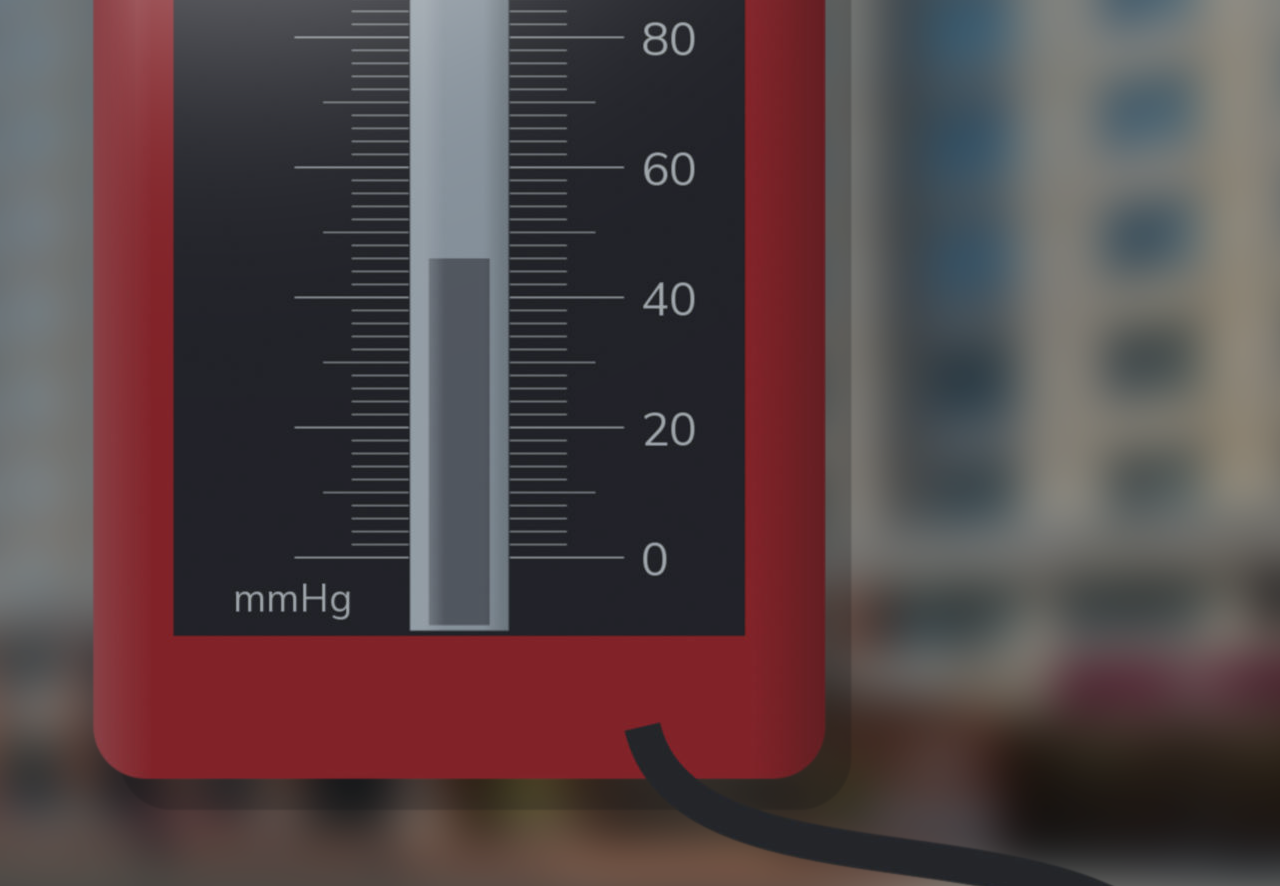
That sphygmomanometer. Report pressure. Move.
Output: 46 mmHg
